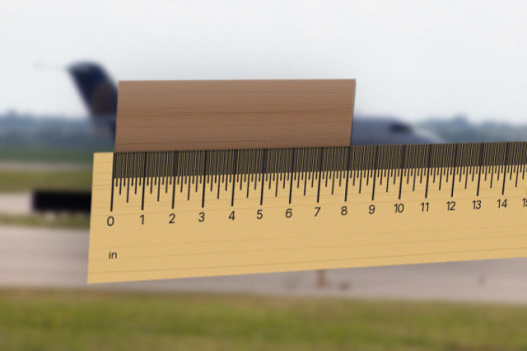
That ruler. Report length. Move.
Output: 8 in
